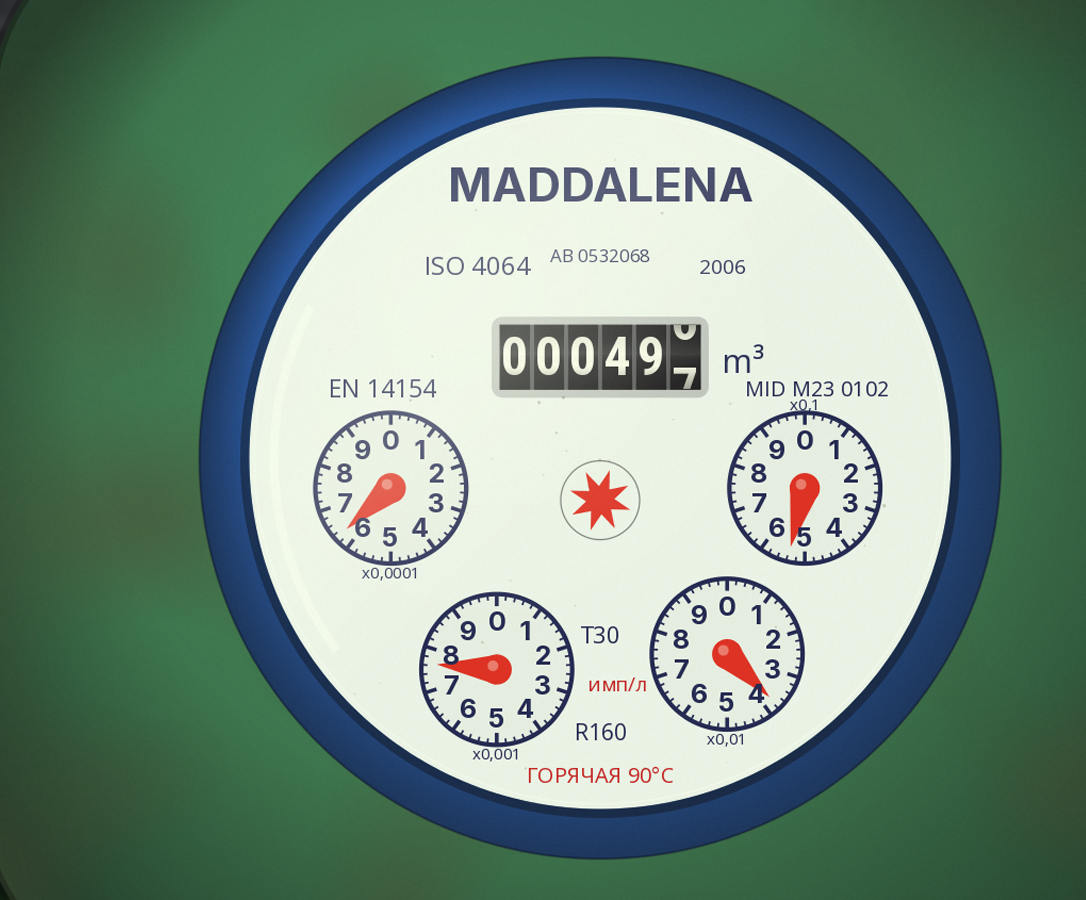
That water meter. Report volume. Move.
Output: 496.5376 m³
